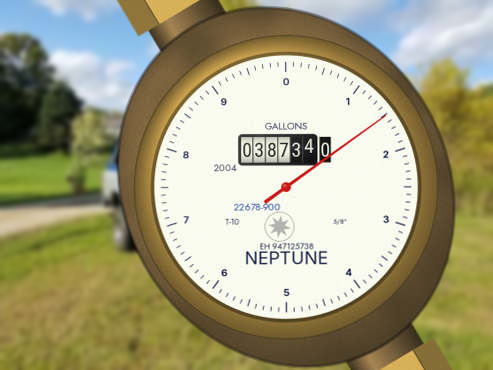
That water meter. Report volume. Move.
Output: 387341.5 gal
